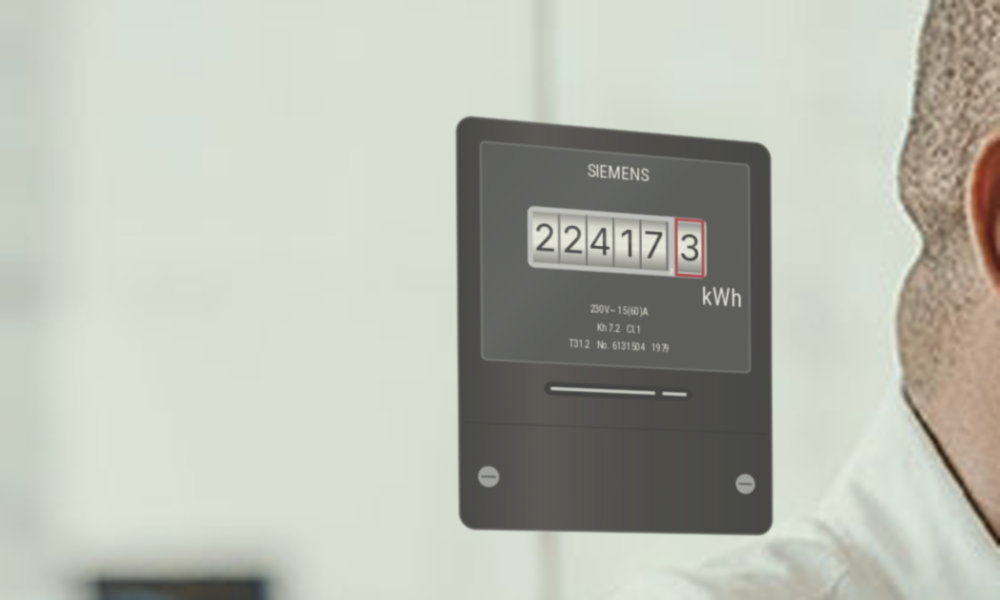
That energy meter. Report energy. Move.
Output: 22417.3 kWh
